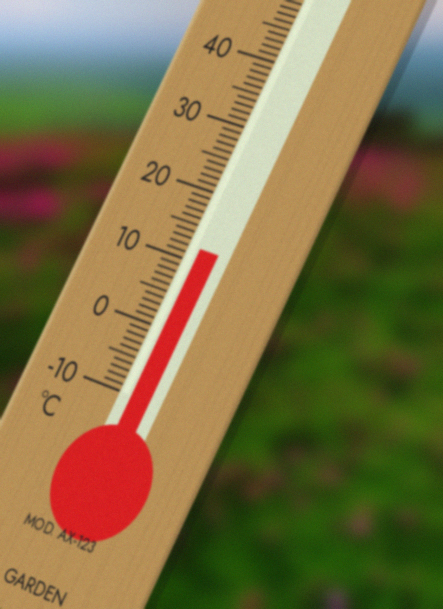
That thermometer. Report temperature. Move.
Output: 12 °C
